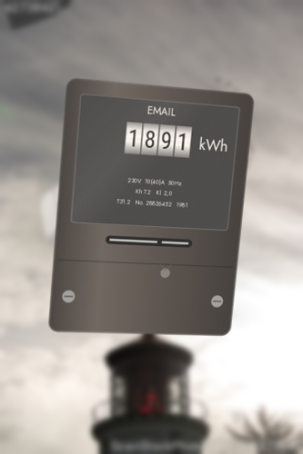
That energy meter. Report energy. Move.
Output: 1891 kWh
